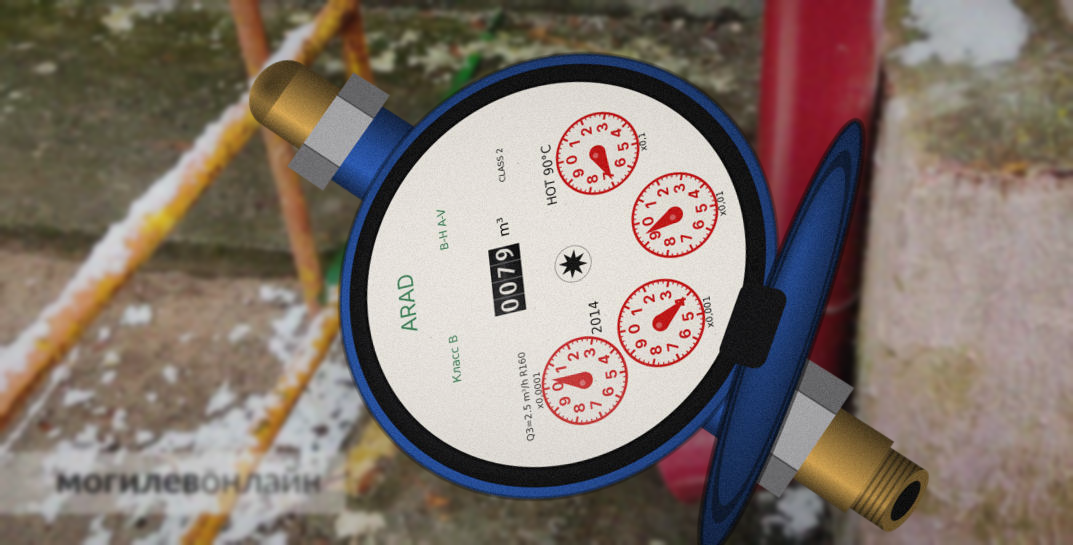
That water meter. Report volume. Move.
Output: 79.6940 m³
